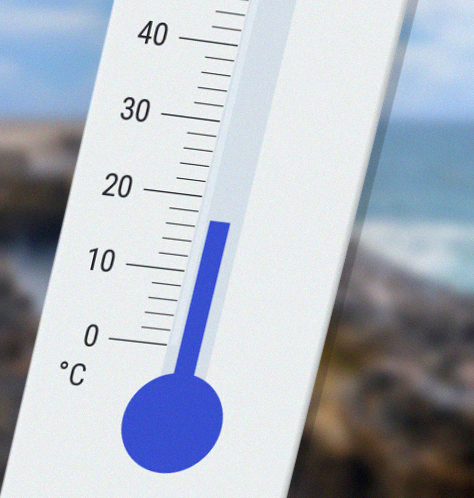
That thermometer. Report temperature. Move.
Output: 17 °C
